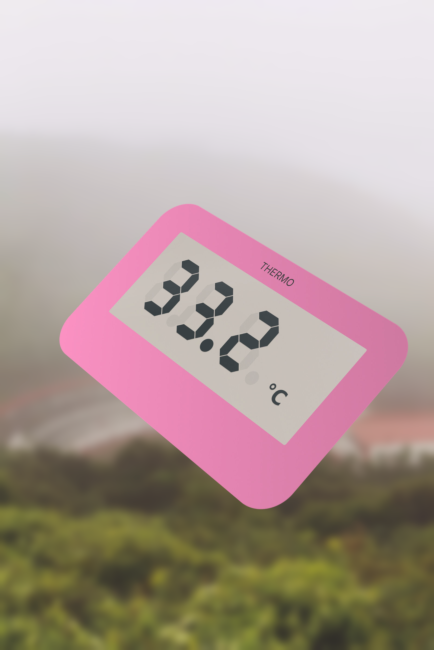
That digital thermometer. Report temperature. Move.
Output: 33.2 °C
